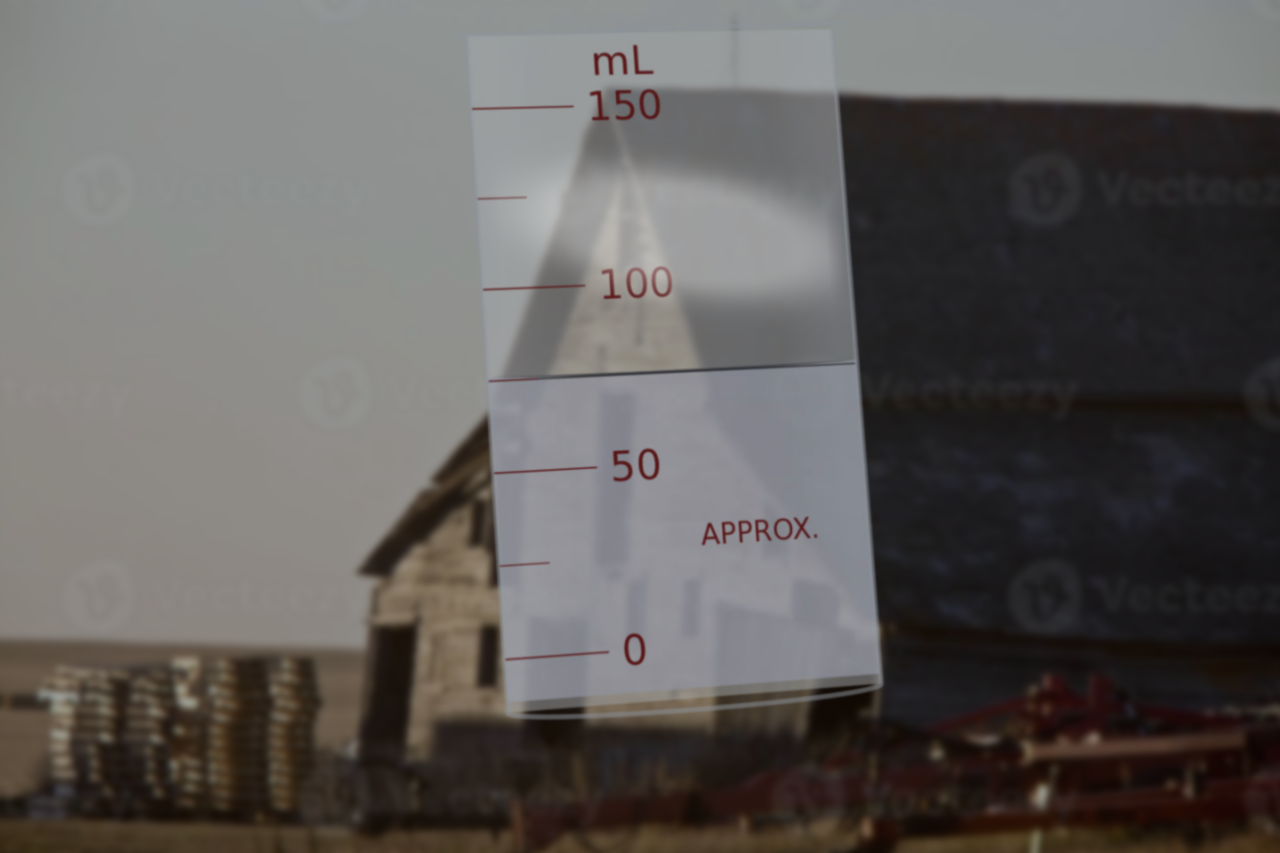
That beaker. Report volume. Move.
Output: 75 mL
